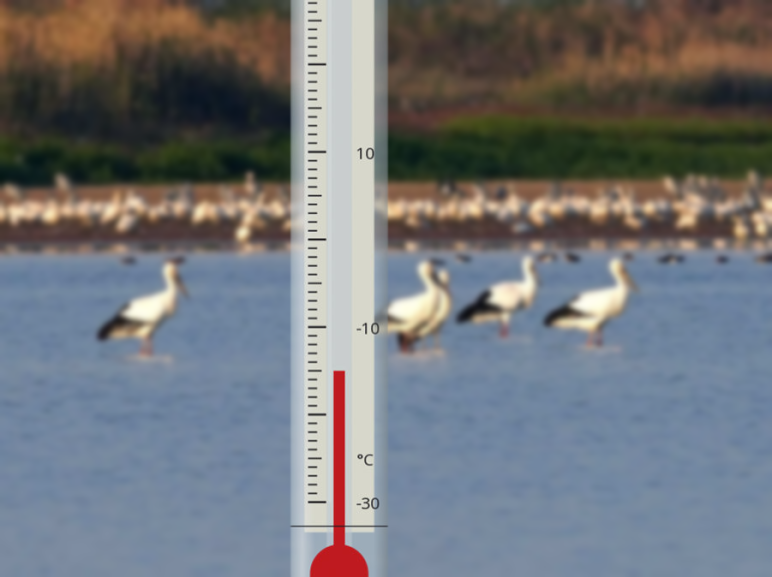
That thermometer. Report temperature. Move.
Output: -15 °C
